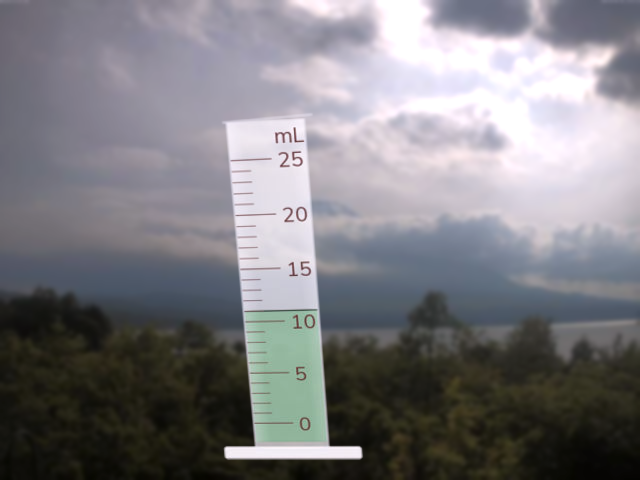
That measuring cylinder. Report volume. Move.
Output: 11 mL
